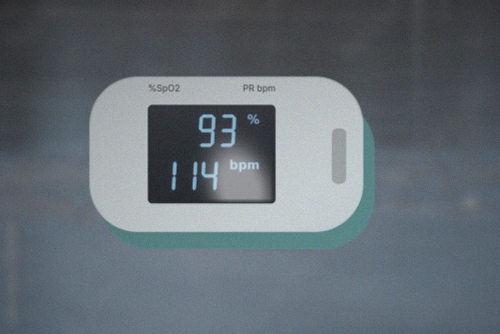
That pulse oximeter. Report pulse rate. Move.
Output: 114 bpm
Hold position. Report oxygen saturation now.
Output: 93 %
